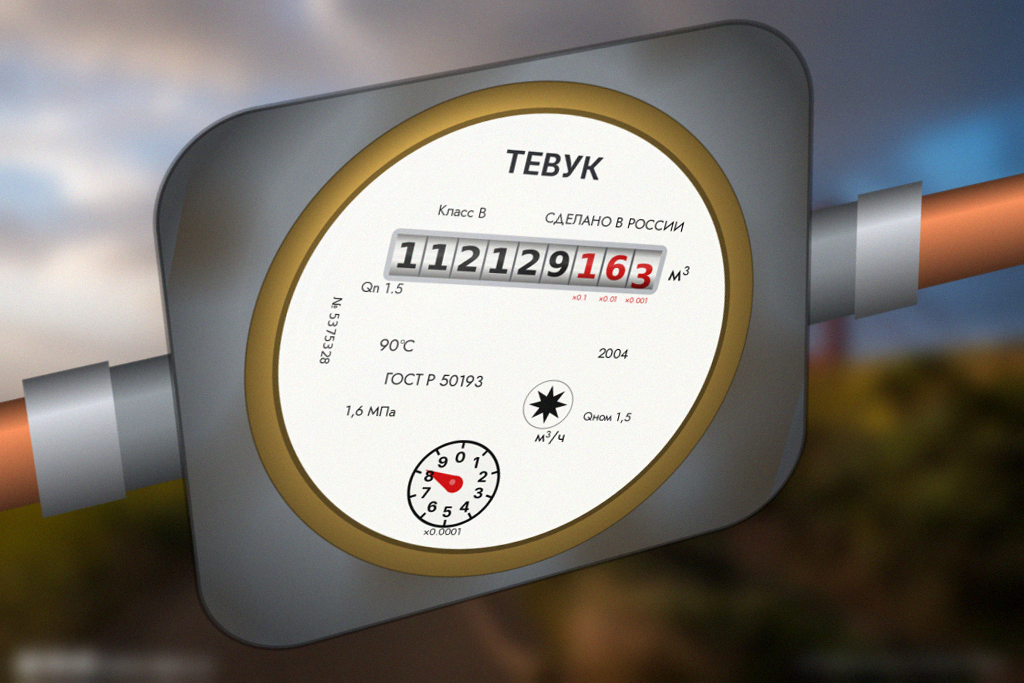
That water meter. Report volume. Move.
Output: 112129.1628 m³
